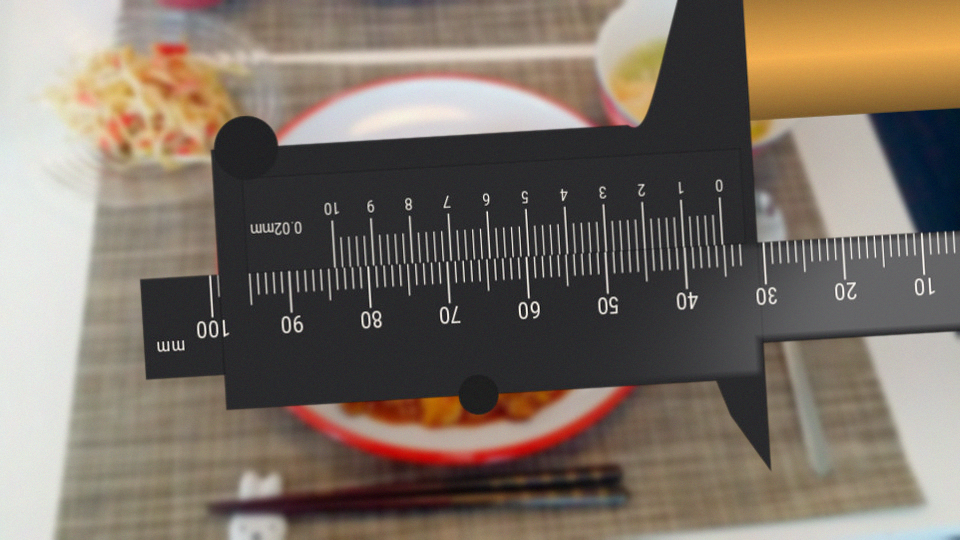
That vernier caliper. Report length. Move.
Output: 35.2 mm
